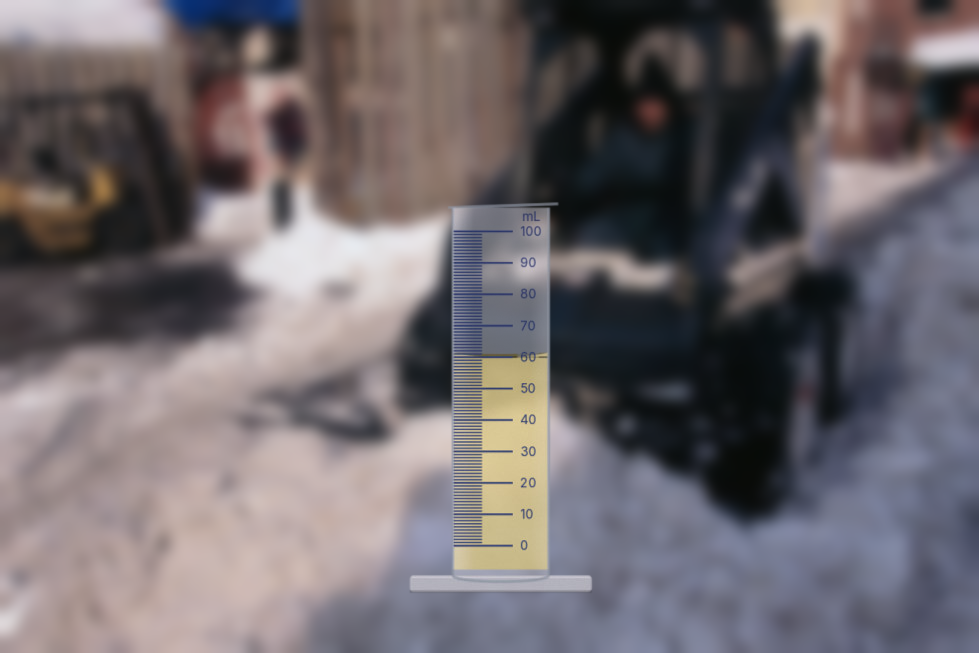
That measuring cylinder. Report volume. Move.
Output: 60 mL
